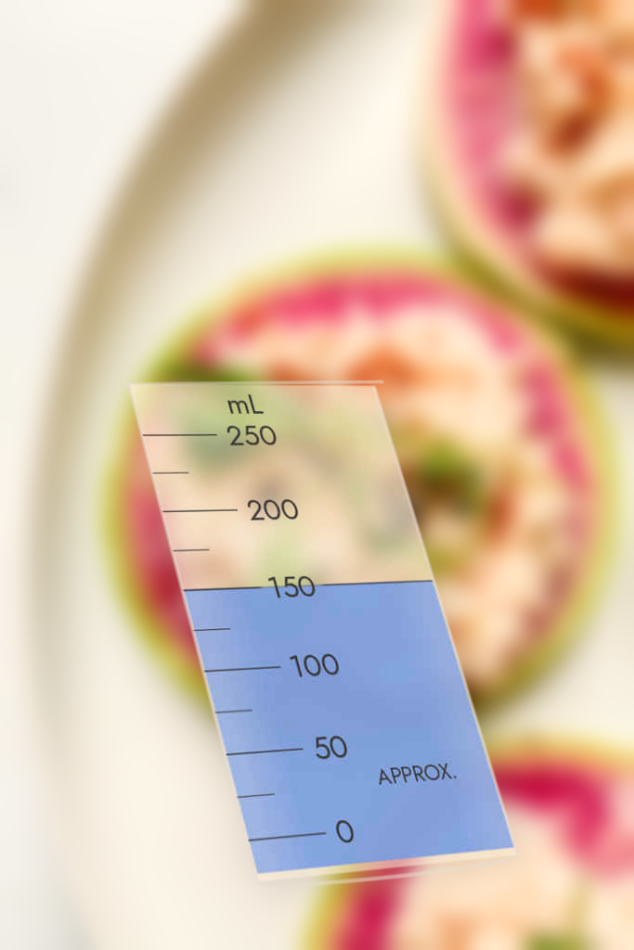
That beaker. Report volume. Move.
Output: 150 mL
